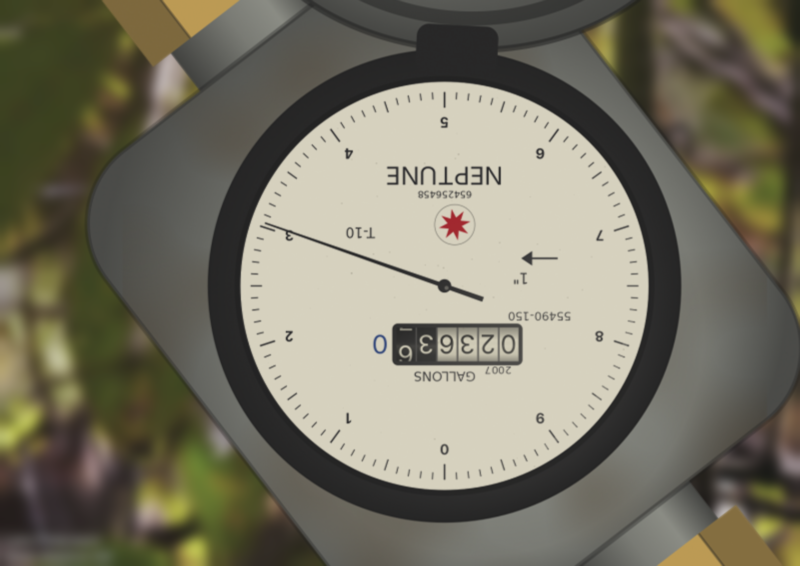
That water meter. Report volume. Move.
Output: 236363.0 gal
